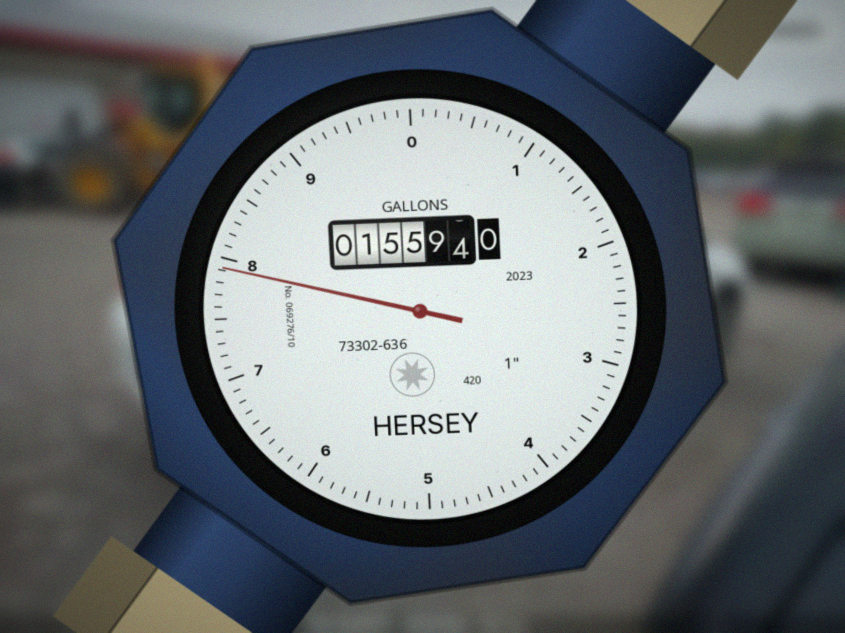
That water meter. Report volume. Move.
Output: 155937.9 gal
